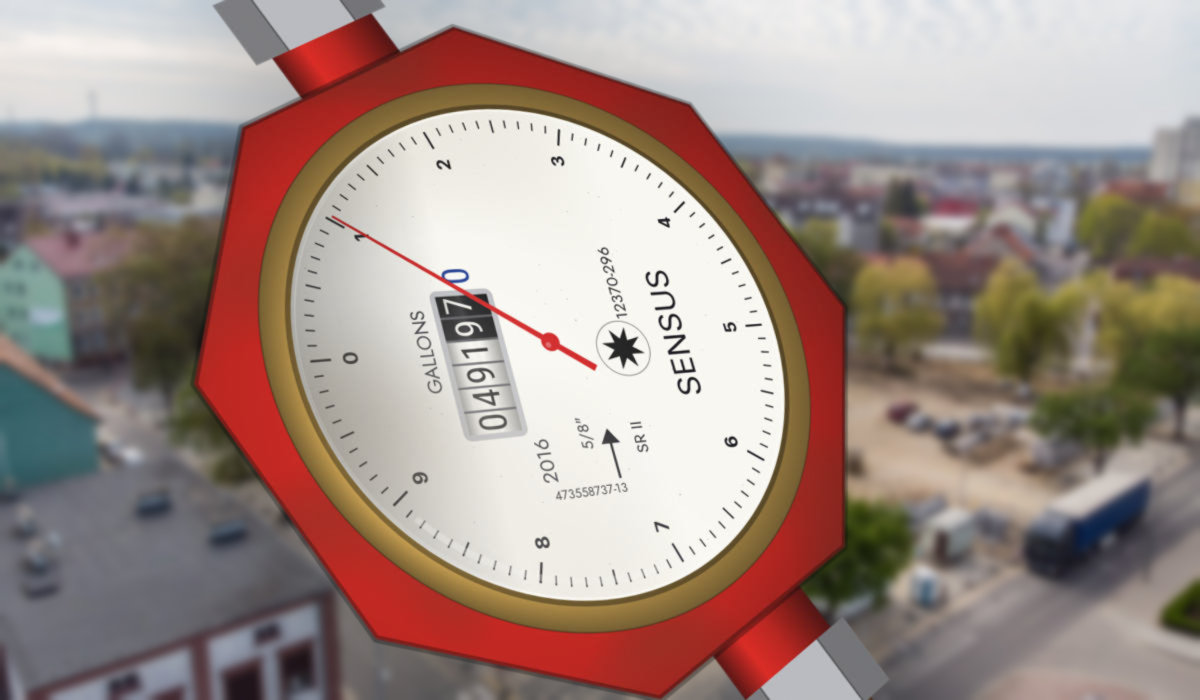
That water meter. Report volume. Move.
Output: 491971.0 gal
